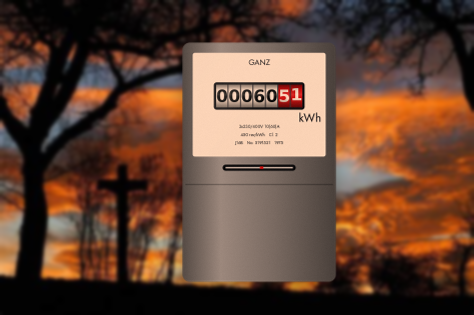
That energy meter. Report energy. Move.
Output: 60.51 kWh
